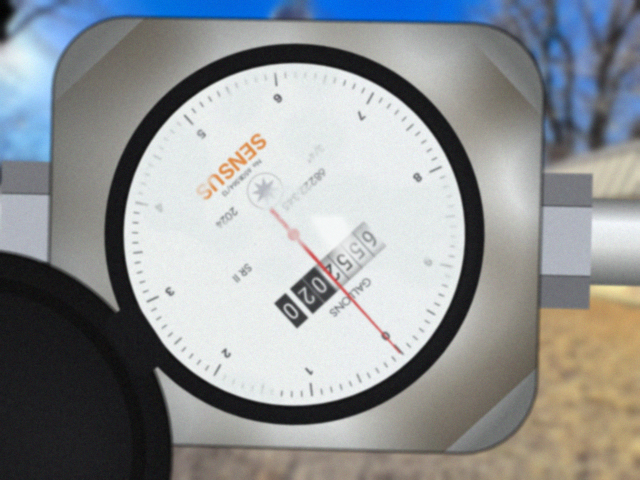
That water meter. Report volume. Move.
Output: 6552020.0 gal
